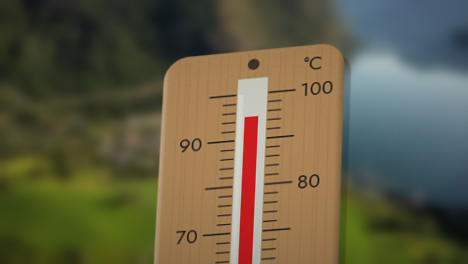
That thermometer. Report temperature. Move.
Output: 95 °C
